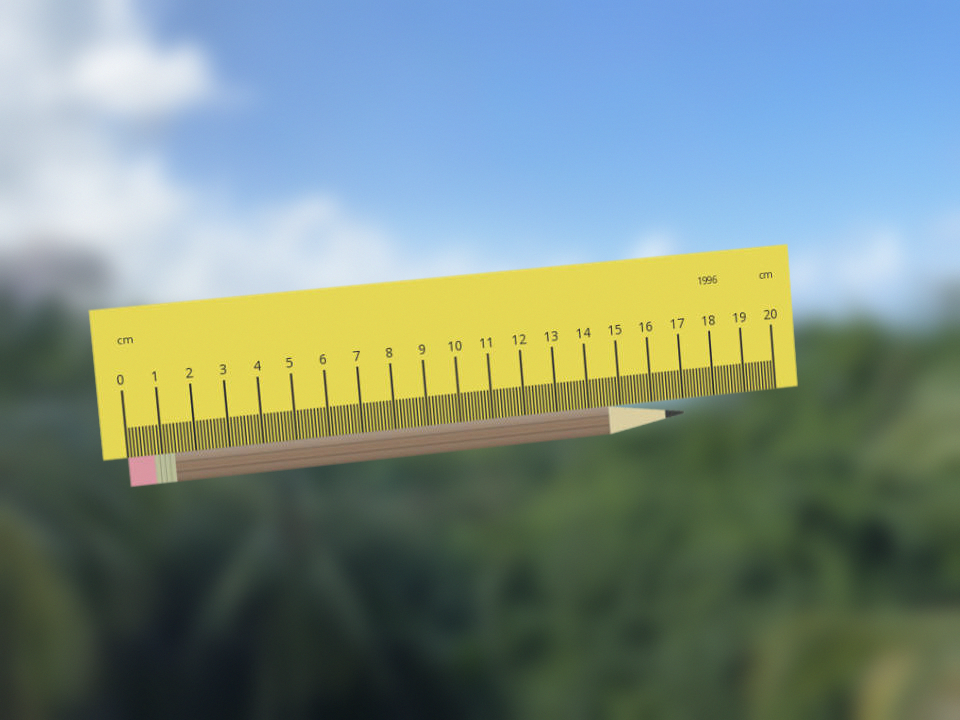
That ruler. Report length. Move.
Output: 17 cm
